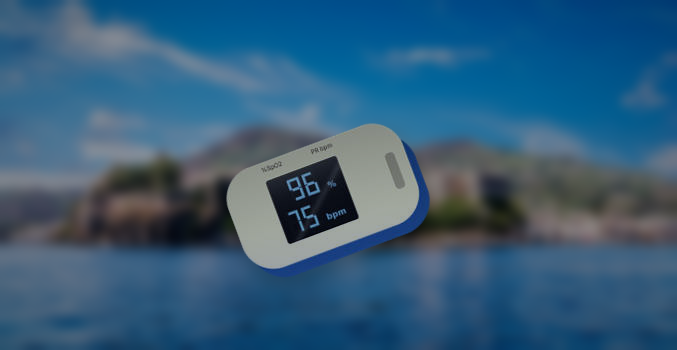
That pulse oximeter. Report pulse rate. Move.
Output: 75 bpm
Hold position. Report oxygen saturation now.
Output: 96 %
